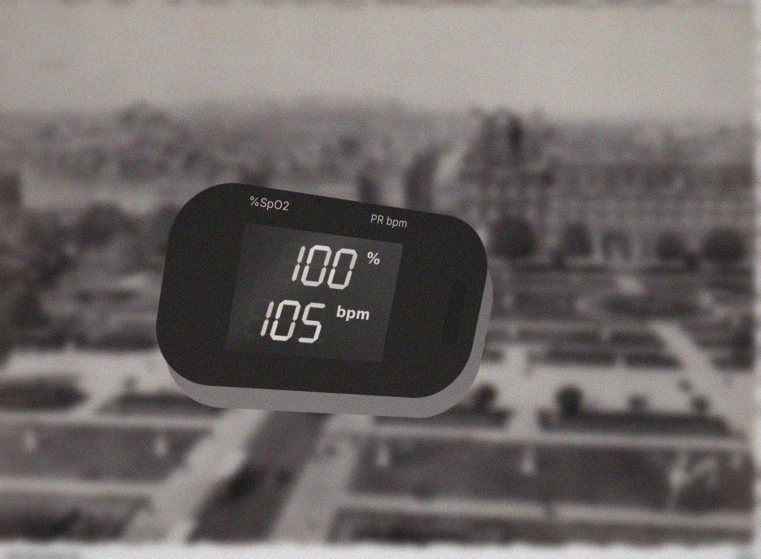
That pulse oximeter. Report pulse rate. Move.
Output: 105 bpm
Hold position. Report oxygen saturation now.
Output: 100 %
